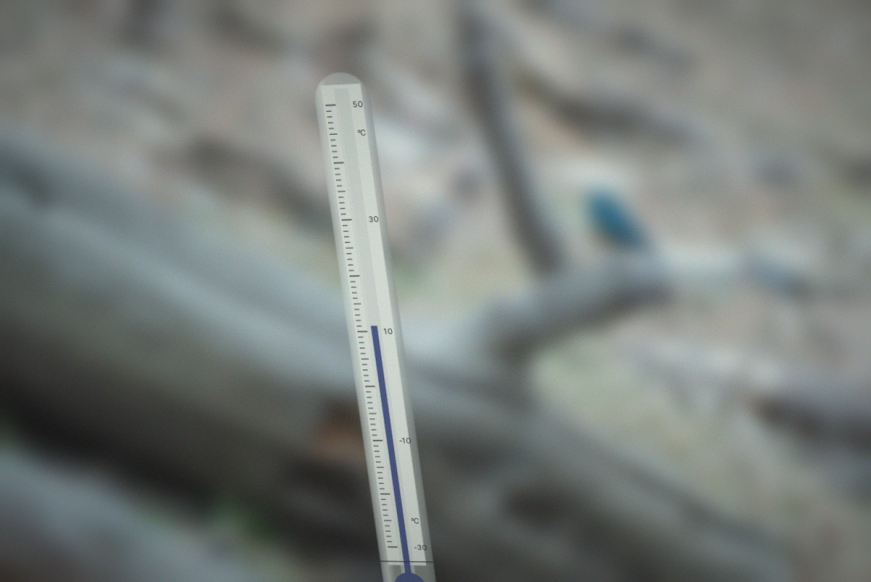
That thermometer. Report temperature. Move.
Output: 11 °C
